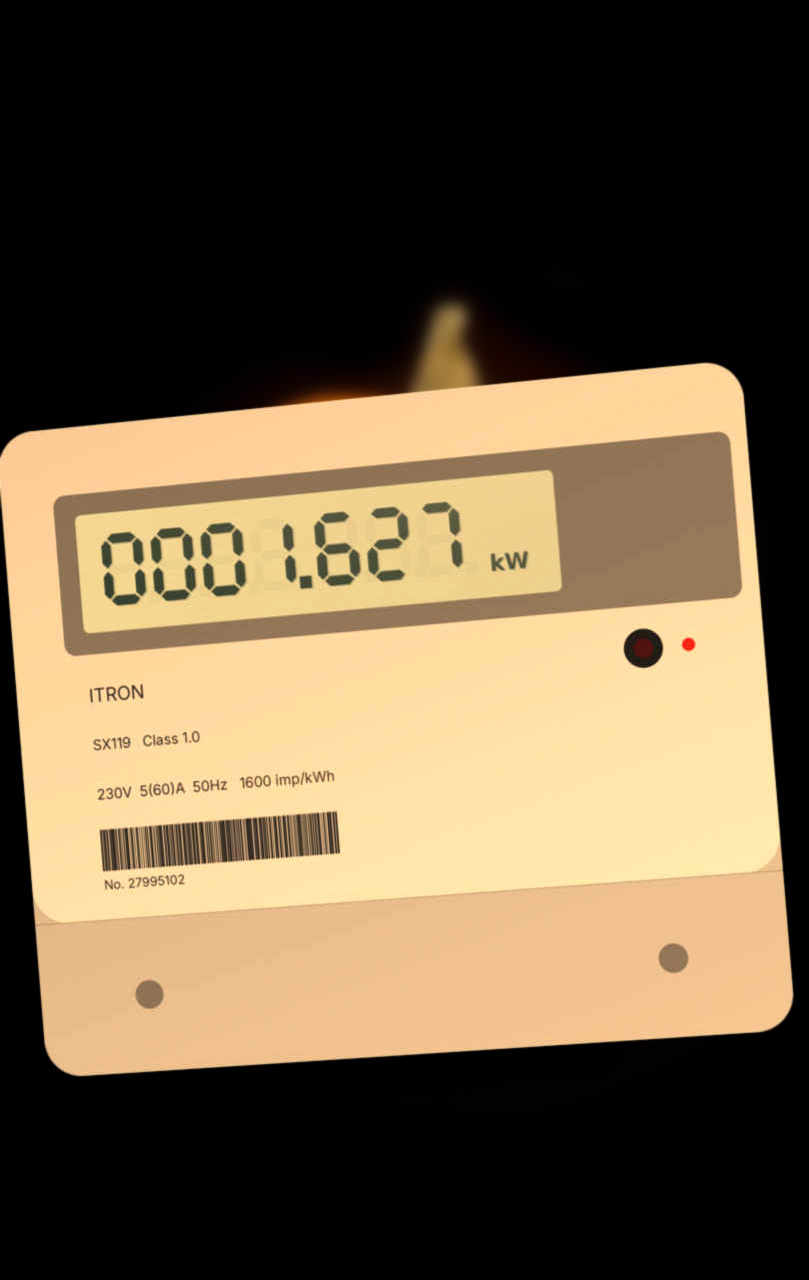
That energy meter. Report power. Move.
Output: 1.627 kW
